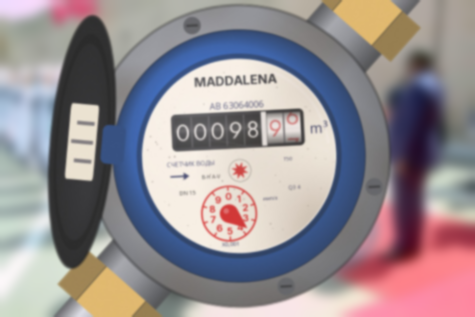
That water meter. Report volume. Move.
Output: 98.963 m³
